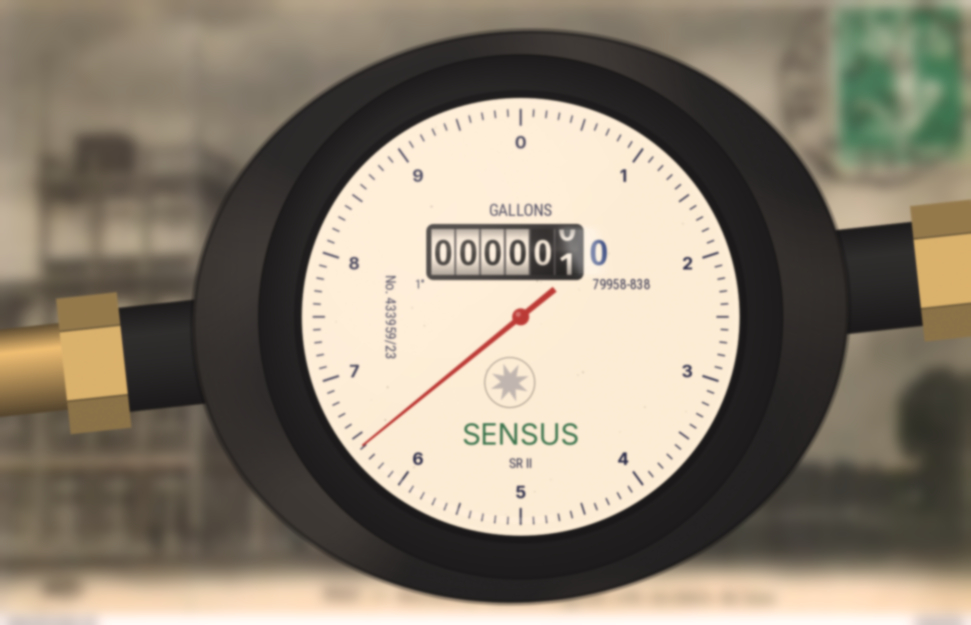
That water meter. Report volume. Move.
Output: 6.4 gal
